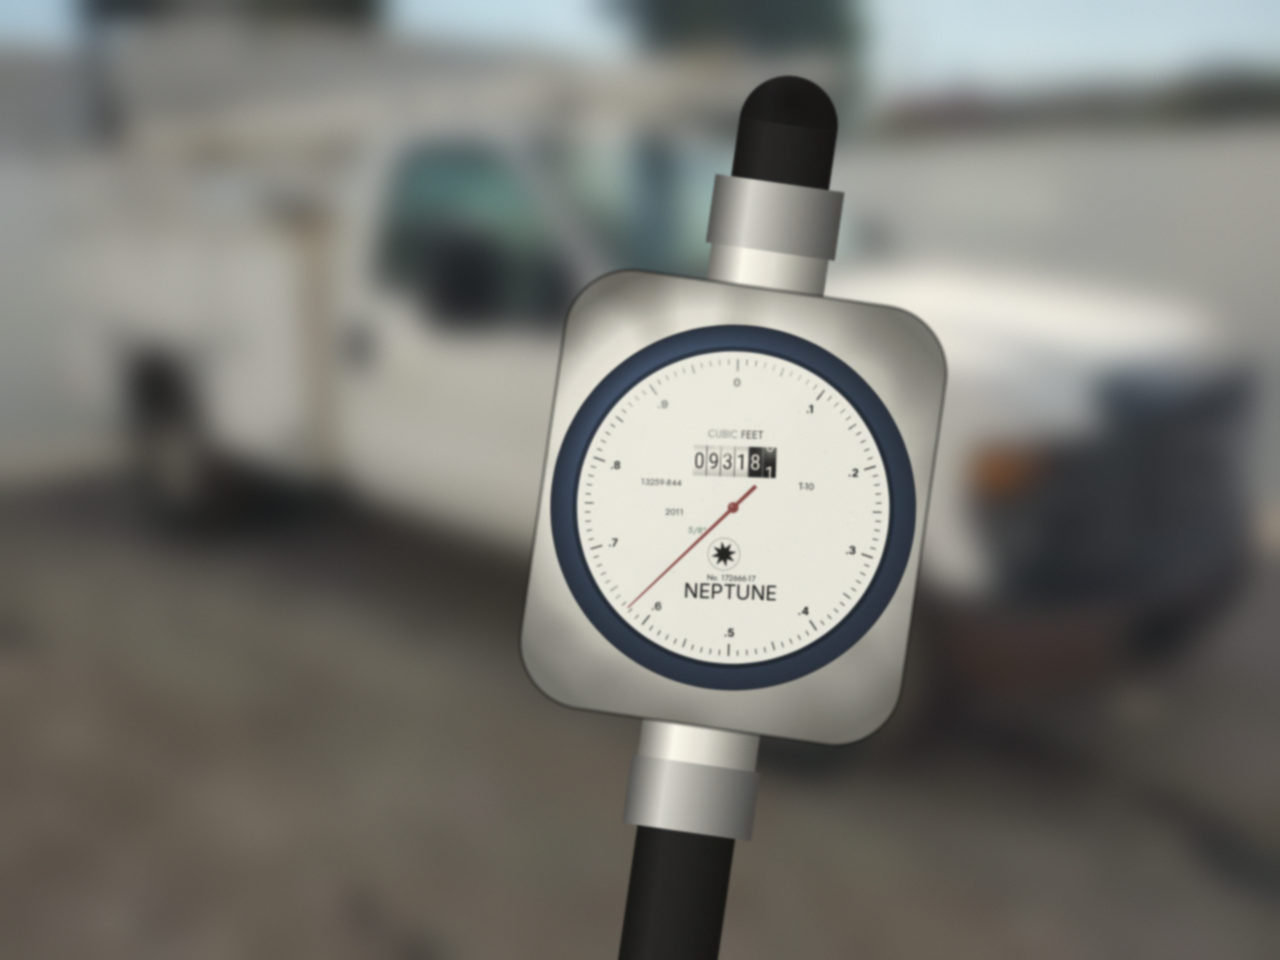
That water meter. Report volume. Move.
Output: 93180.62 ft³
